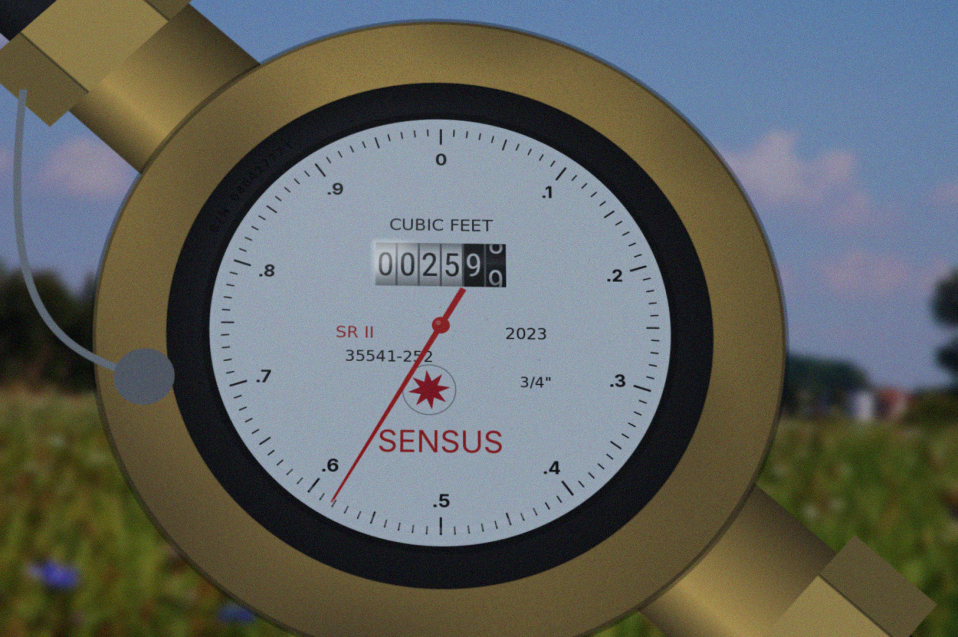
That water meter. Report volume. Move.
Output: 2598.58 ft³
